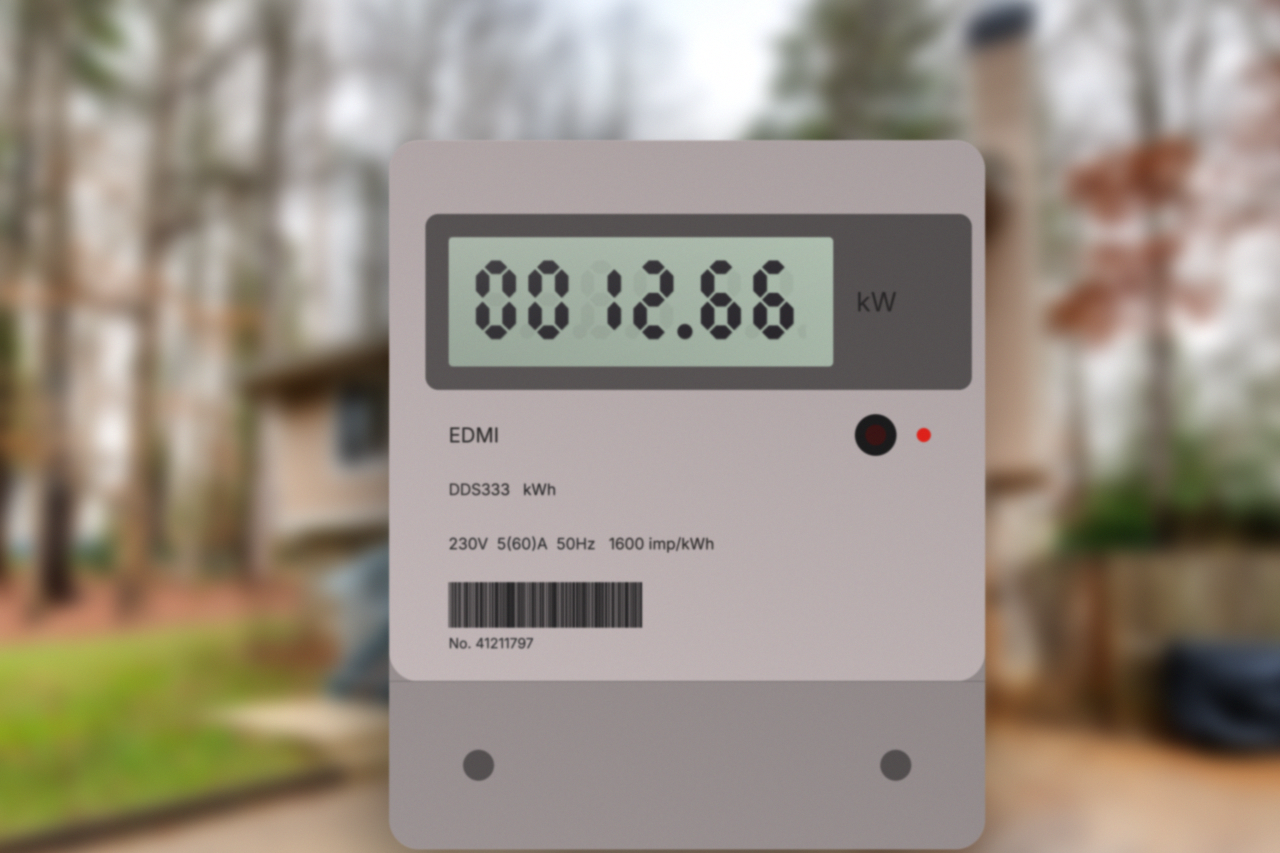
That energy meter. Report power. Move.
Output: 12.66 kW
